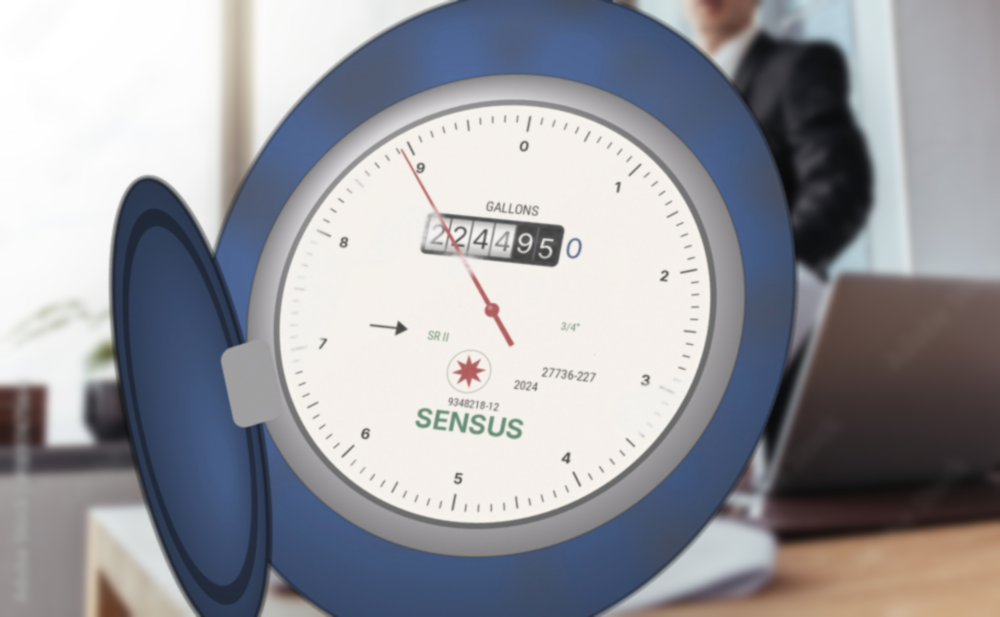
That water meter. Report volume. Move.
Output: 2244948.9 gal
